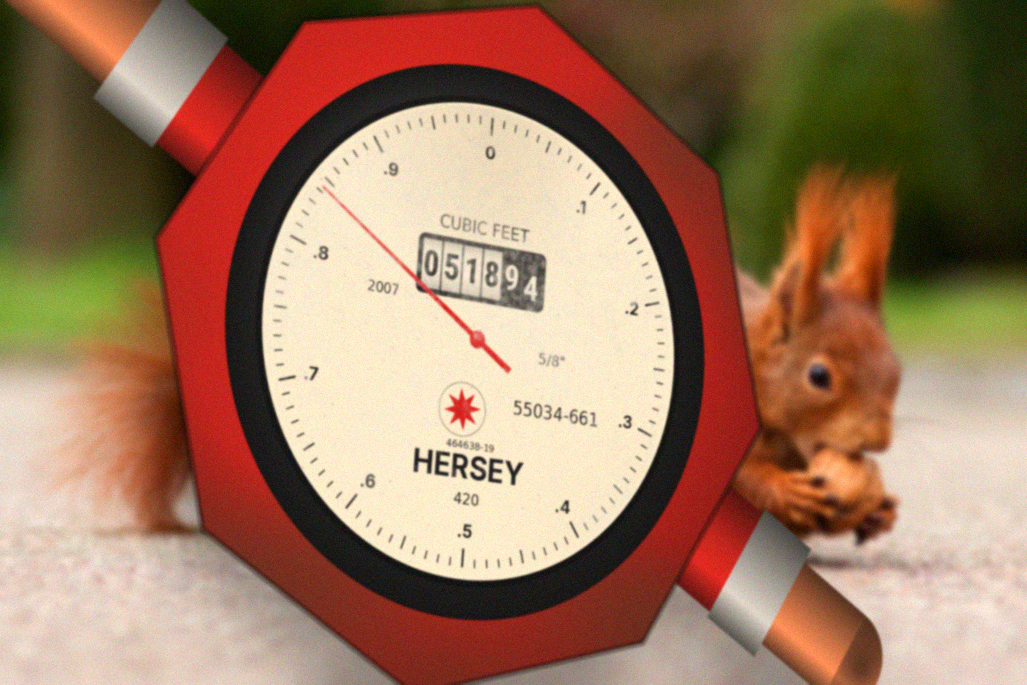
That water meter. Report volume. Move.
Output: 51893.84 ft³
